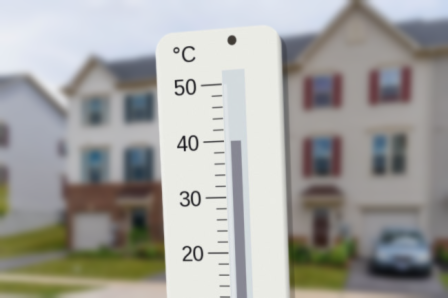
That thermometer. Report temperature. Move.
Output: 40 °C
